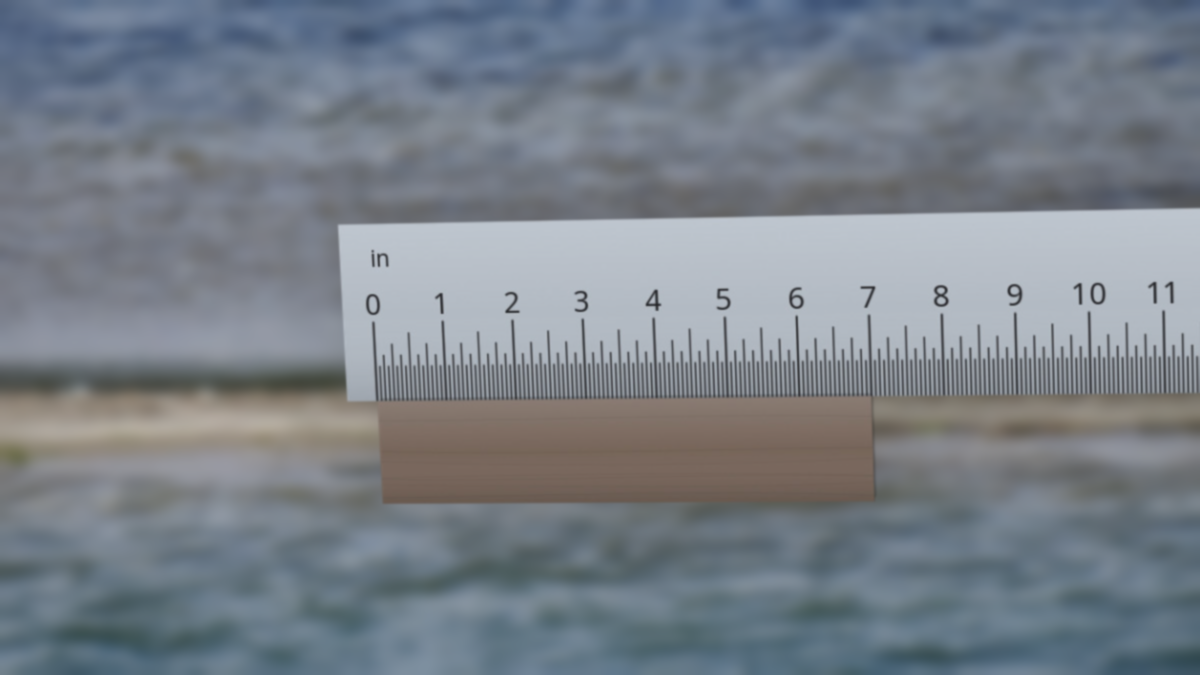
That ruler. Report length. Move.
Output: 7 in
